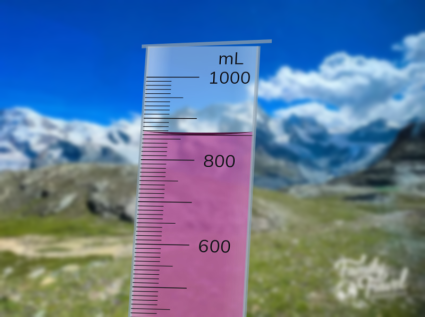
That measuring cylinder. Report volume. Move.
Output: 860 mL
